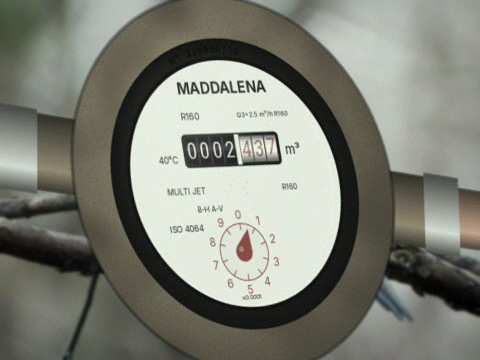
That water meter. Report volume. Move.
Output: 2.4370 m³
